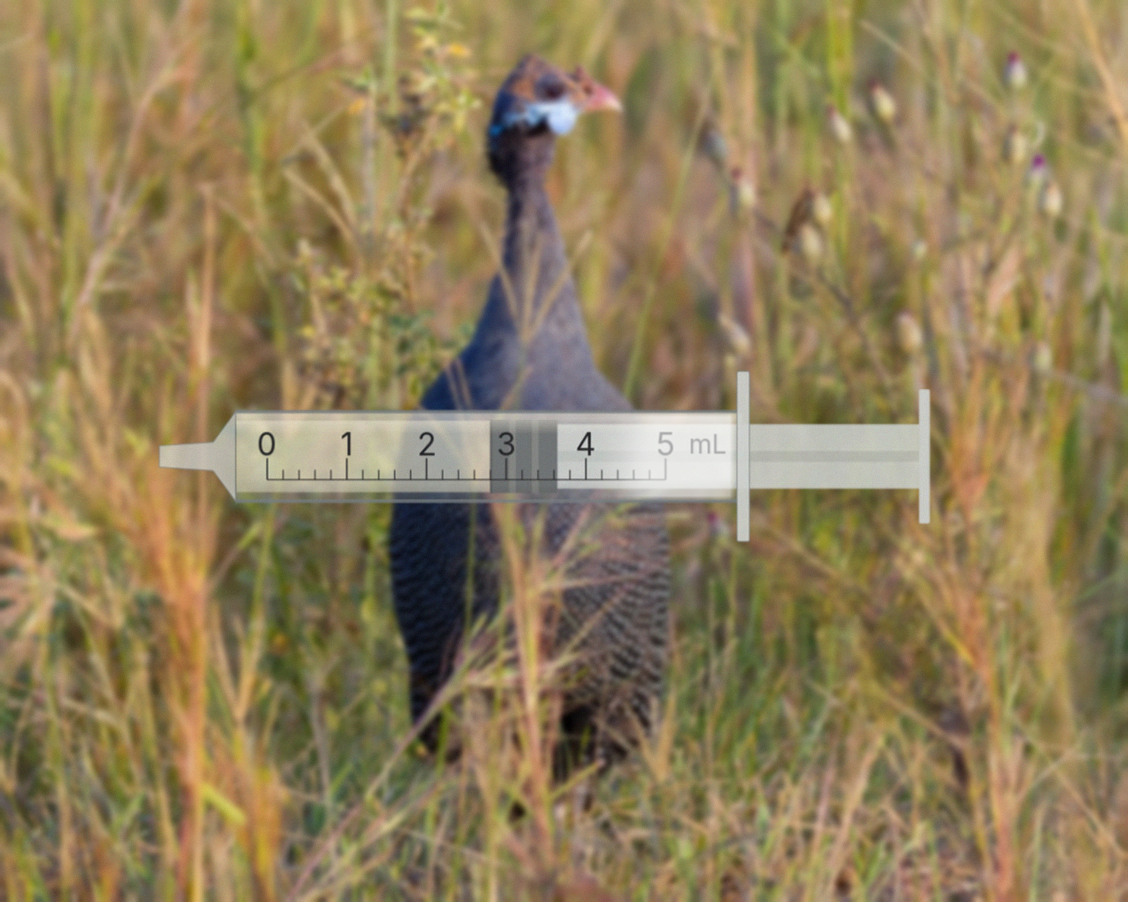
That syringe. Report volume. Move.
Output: 2.8 mL
